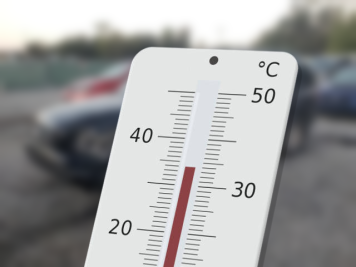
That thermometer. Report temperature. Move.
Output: 34 °C
